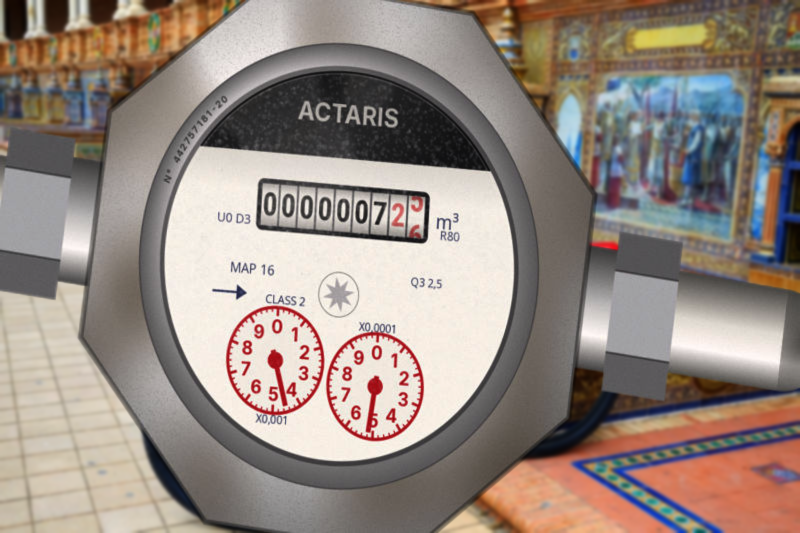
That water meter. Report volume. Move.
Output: 7.2545 m³
